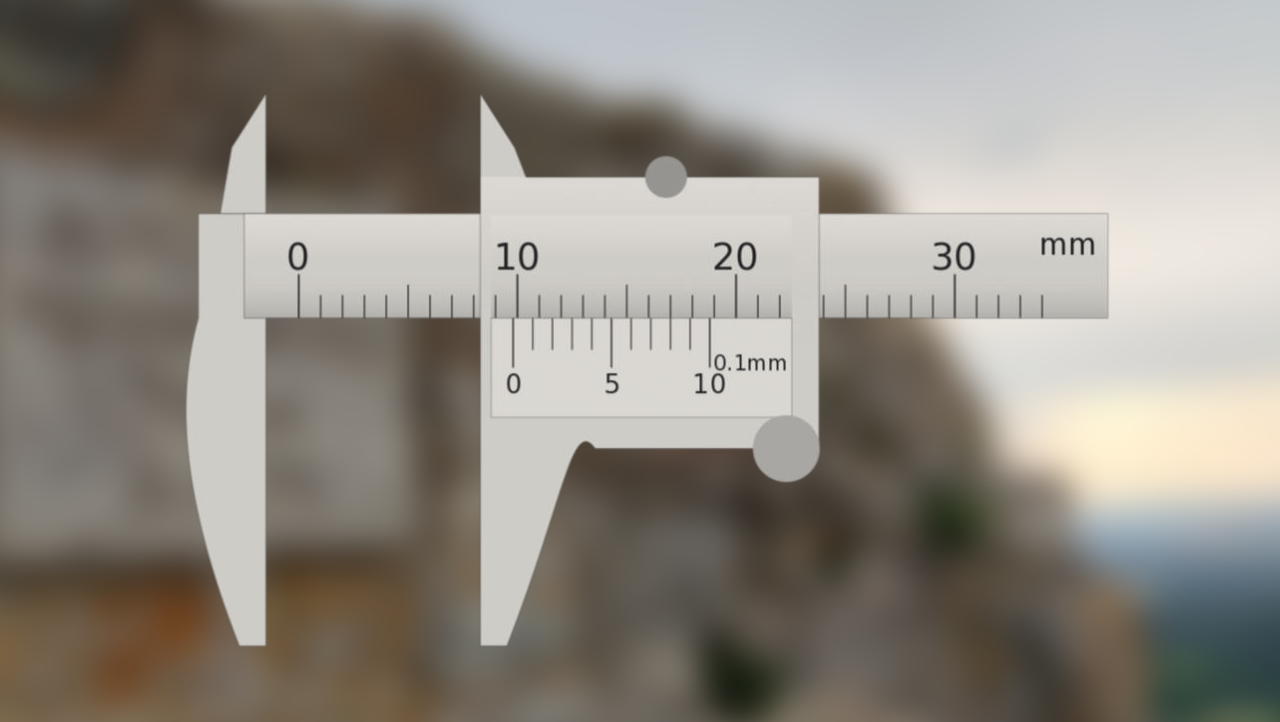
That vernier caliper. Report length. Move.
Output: 9.8 mm
